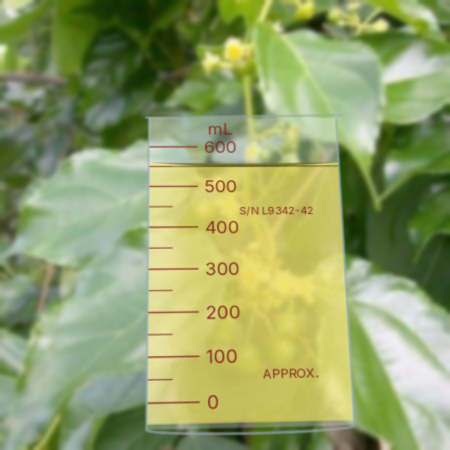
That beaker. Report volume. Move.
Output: 550 mL
